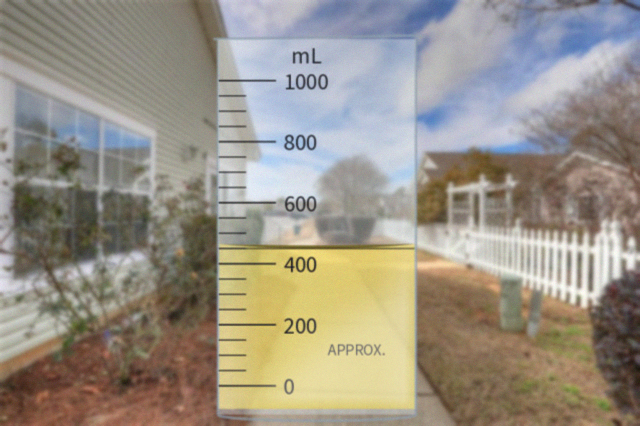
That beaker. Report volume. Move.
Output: 450 mL
